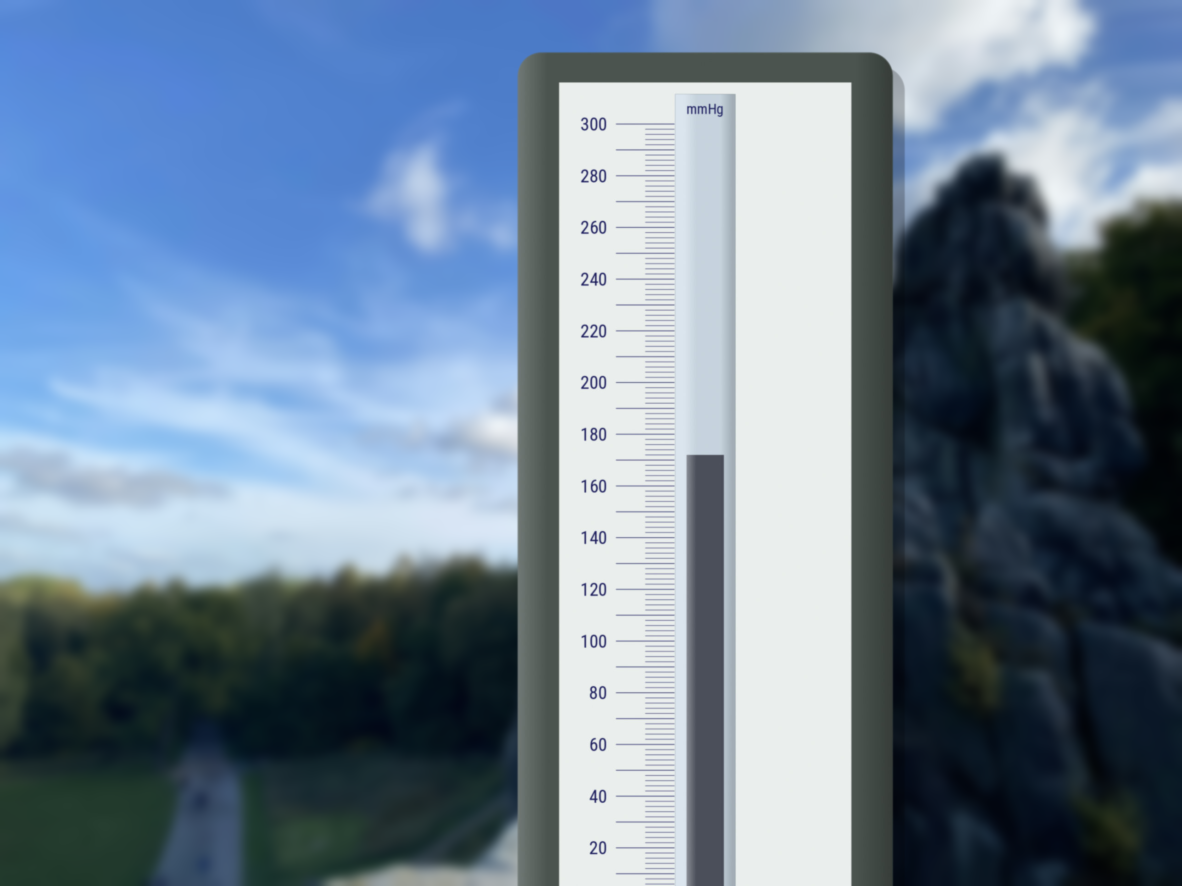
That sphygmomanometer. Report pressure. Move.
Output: 172 mmHg
